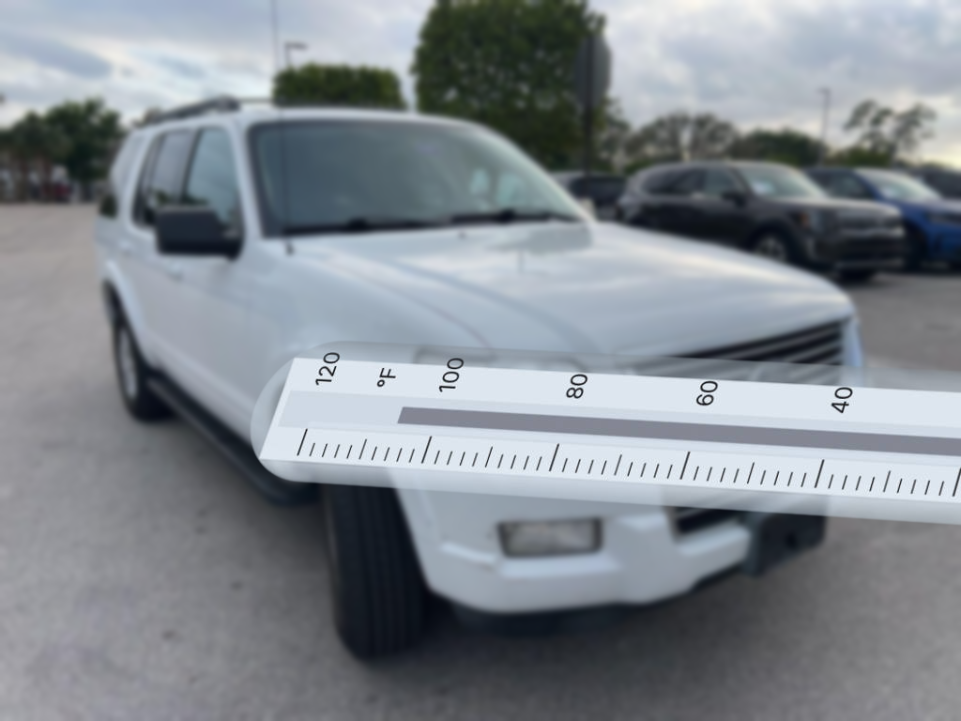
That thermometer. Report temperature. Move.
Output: 106 °F
